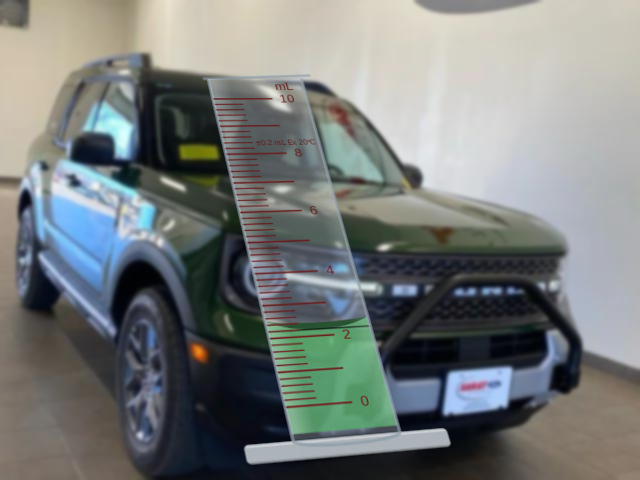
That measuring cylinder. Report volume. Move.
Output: 2.2 mL
